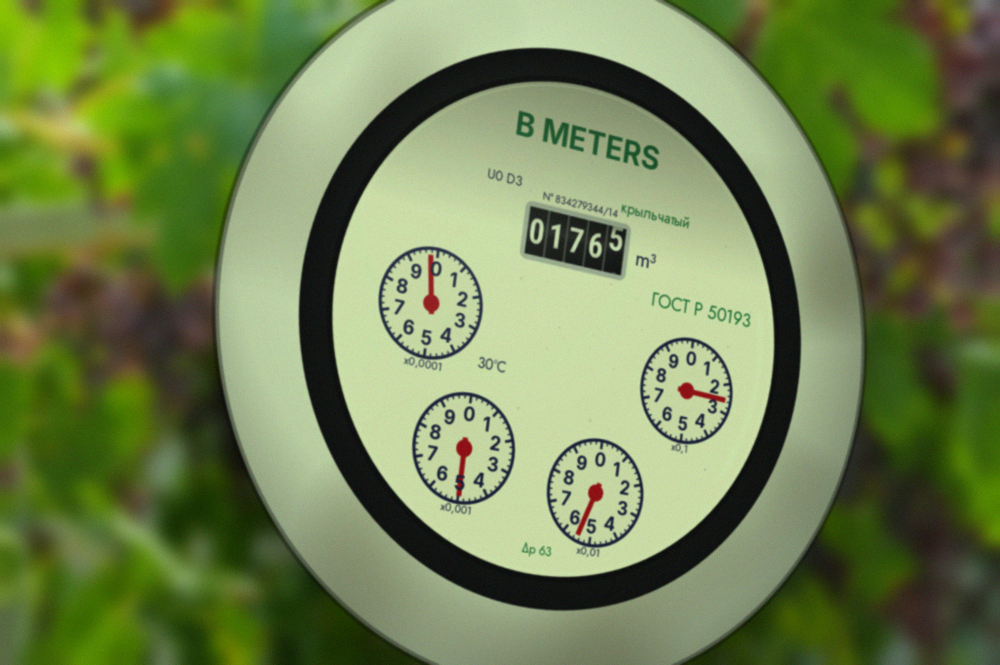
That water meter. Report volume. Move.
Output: 1765.2549 m³
